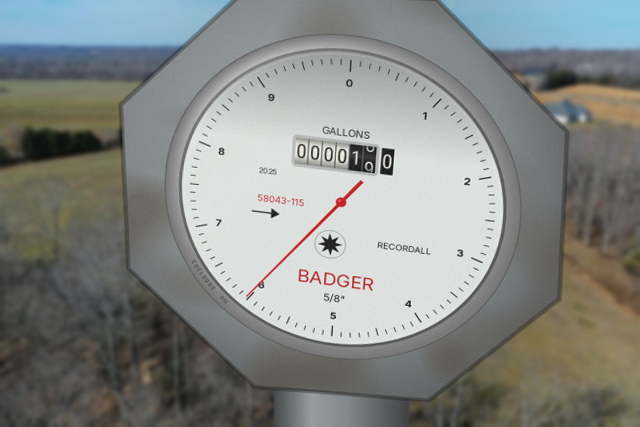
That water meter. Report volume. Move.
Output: 186.0 gal
